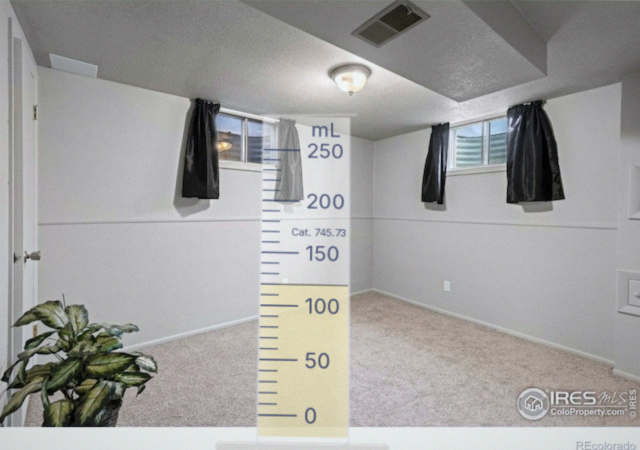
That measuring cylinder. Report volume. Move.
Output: 120 mL
